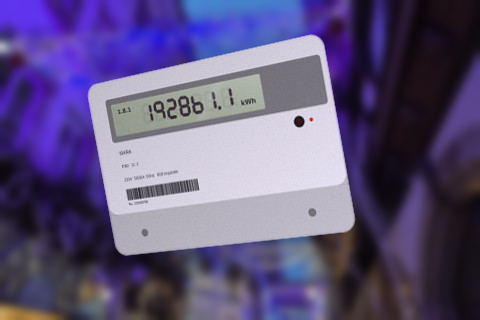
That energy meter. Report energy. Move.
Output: 192861.1 kWh
